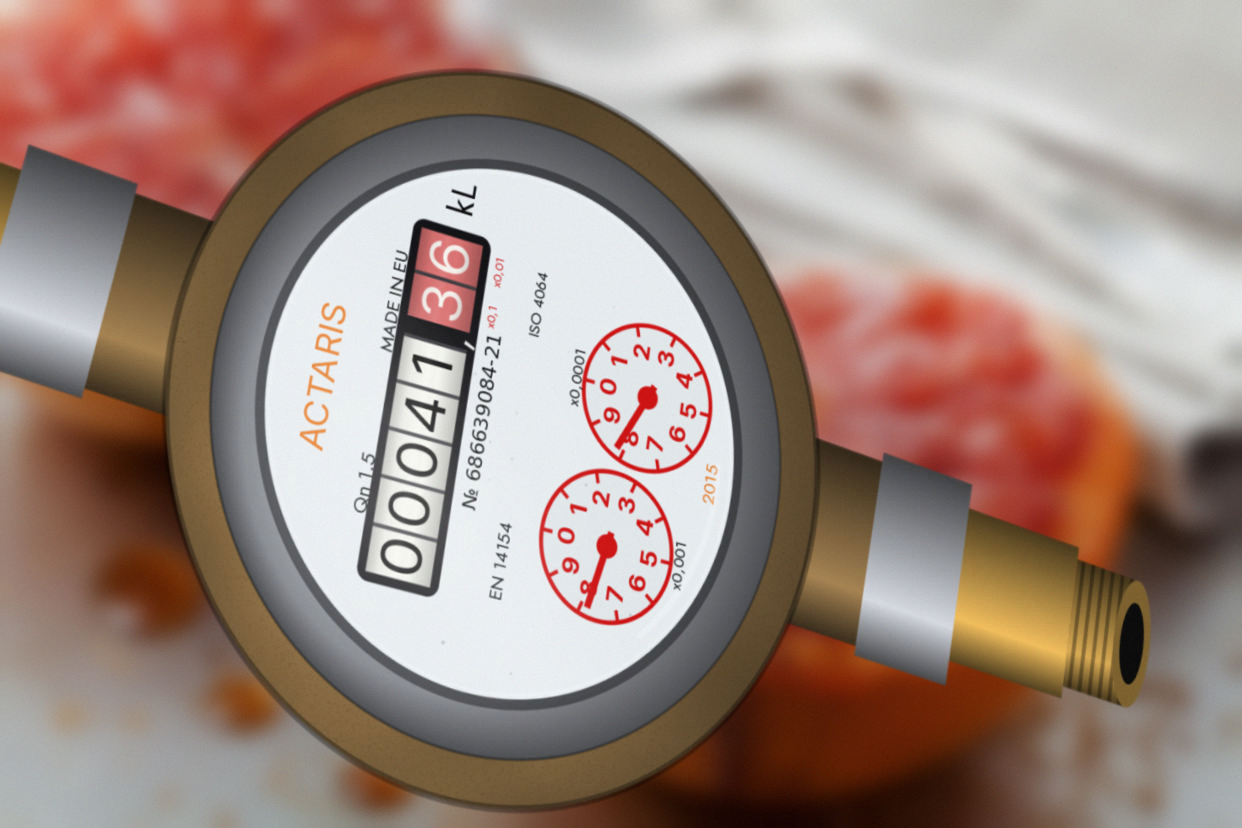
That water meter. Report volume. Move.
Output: 41.3678 kL
